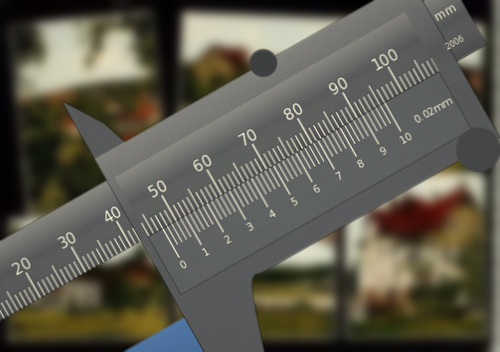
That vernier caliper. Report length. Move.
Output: 47.0 mm
